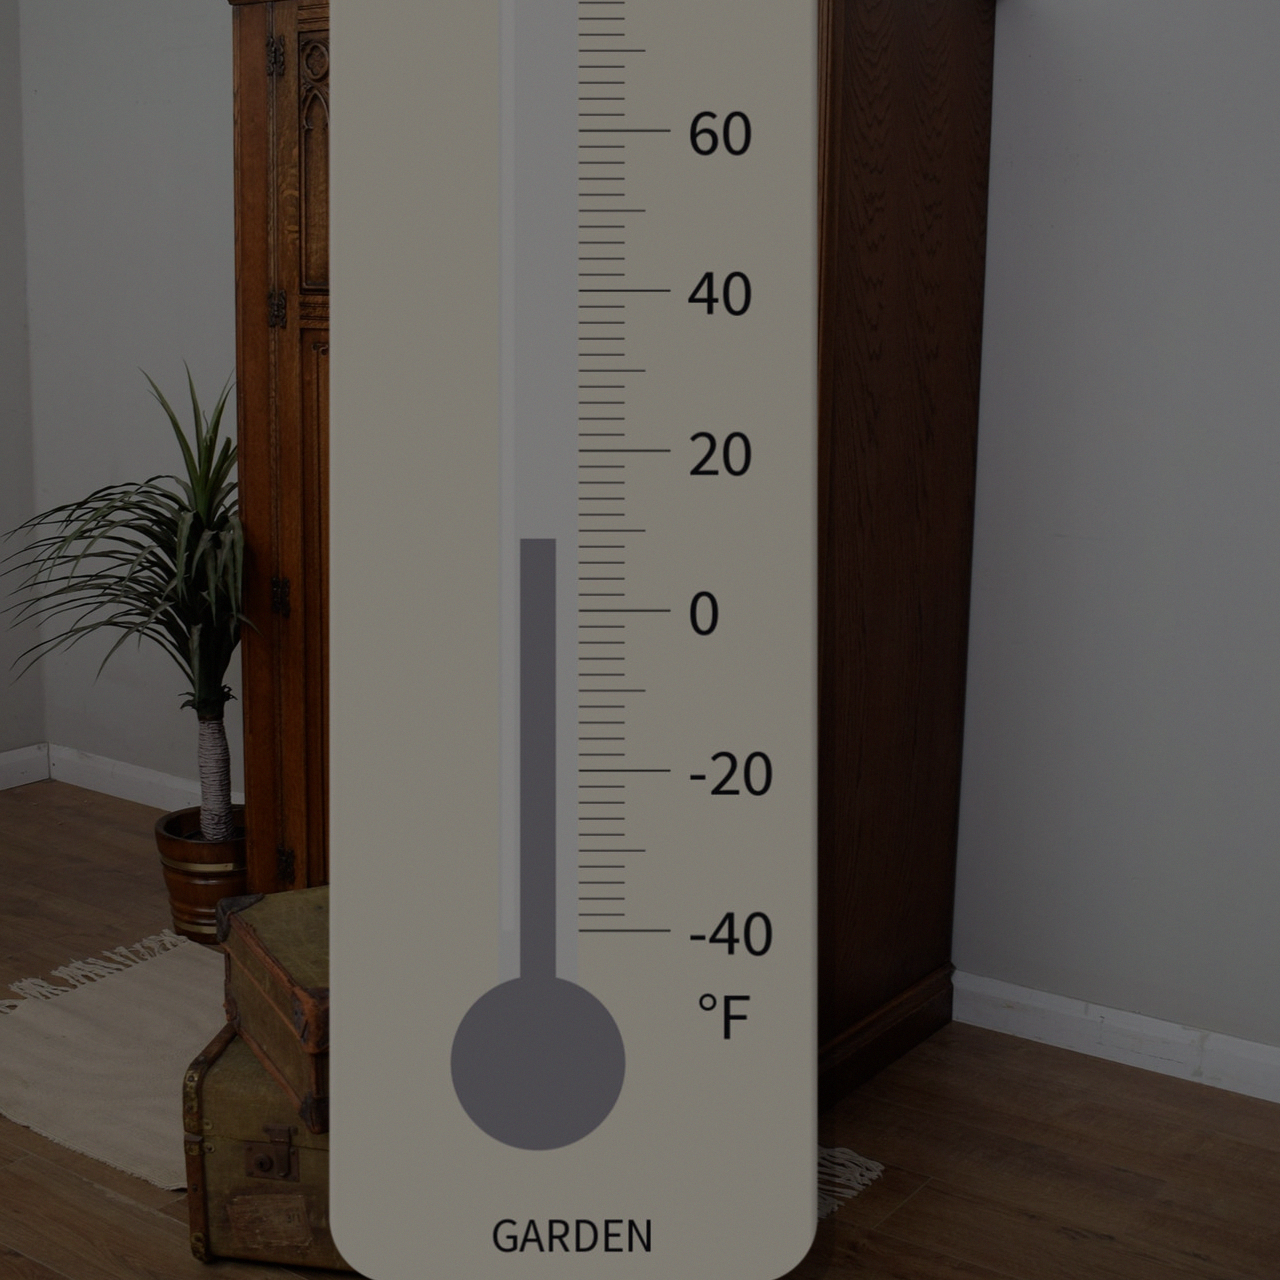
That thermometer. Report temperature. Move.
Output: 9 °F
